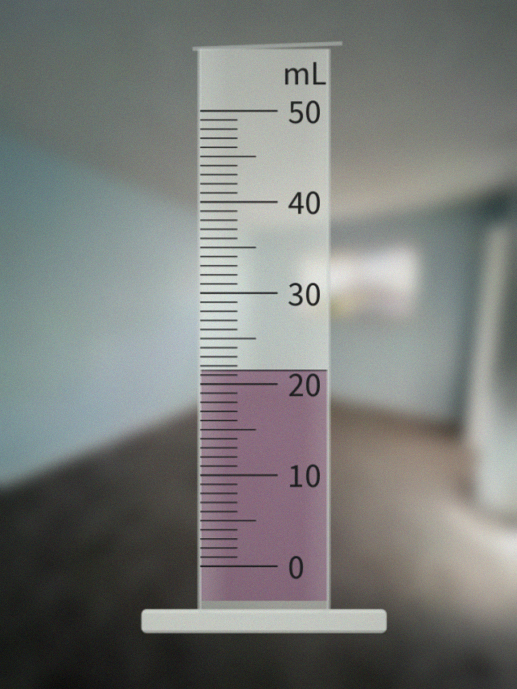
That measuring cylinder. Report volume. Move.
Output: 21.5 mL
